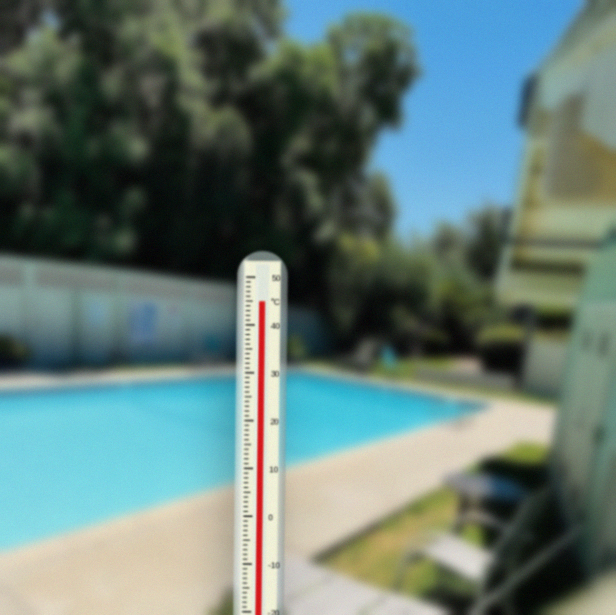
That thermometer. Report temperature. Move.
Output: 45 °C
